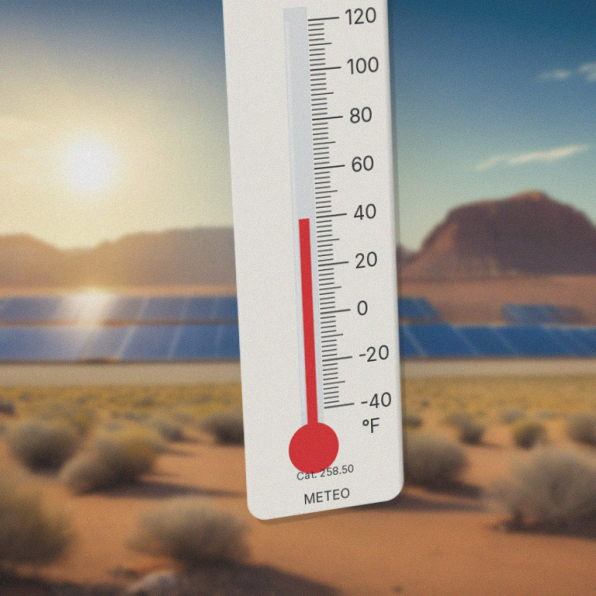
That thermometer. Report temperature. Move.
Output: 40 °F
